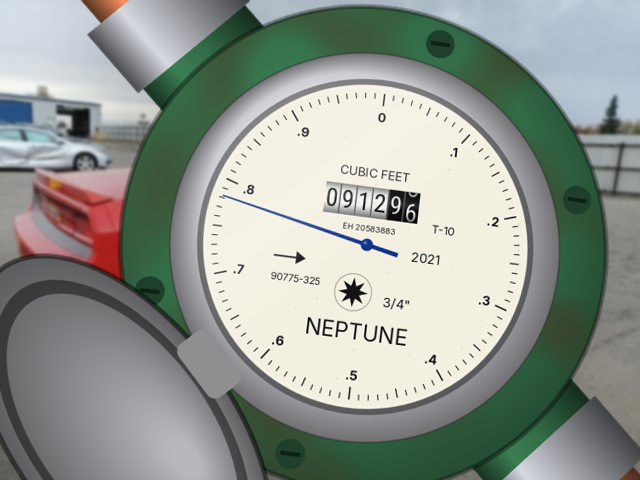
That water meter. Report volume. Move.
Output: 91295.78 ft³
